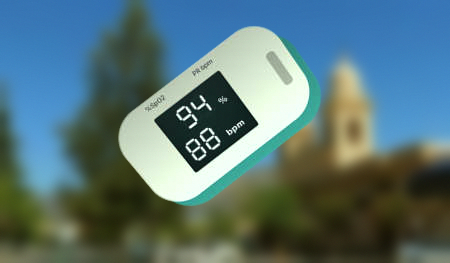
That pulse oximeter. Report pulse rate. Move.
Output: 88 bpm
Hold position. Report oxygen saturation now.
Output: 94 %
